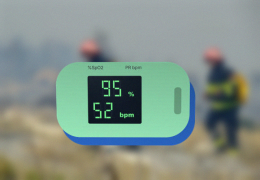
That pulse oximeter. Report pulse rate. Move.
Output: 52 bpm
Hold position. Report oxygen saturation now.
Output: 95 %
